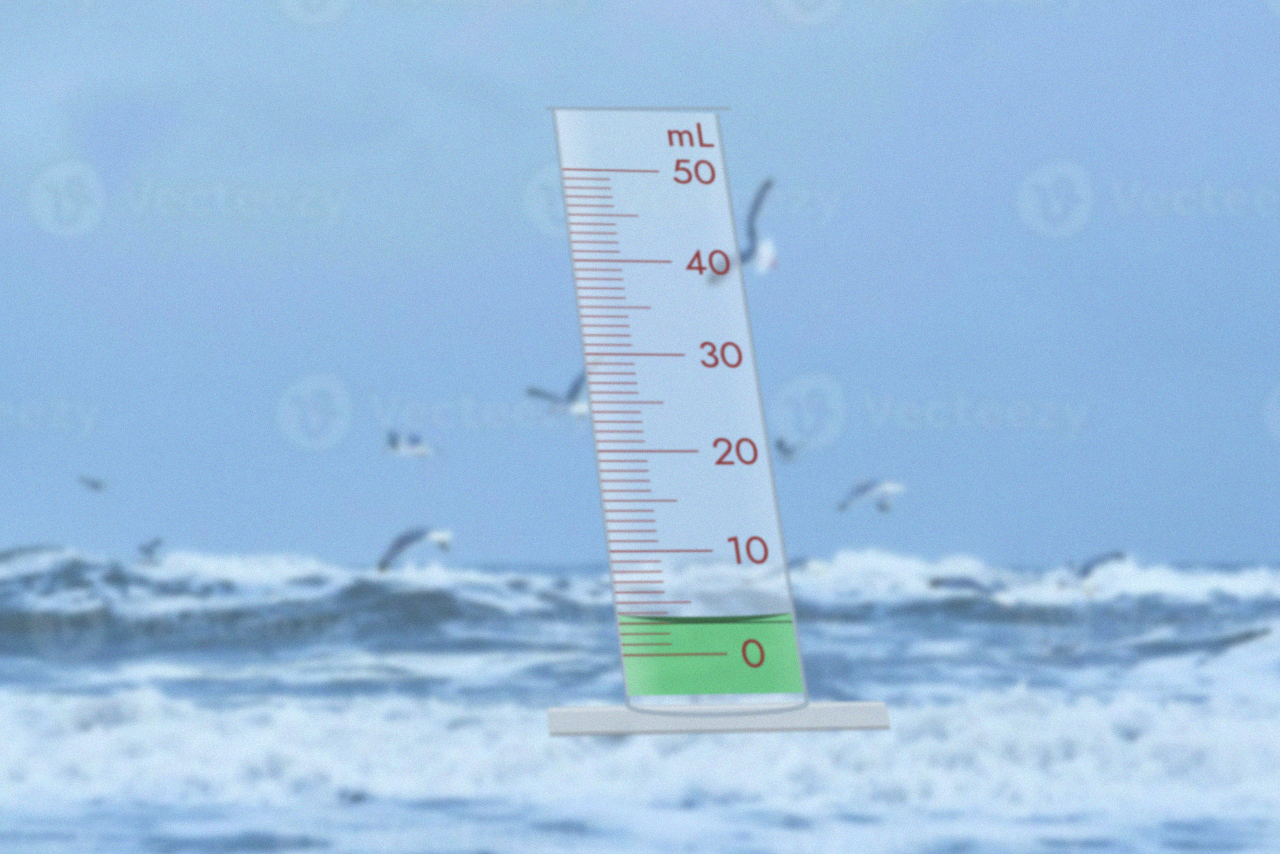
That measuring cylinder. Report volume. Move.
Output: 3 mL
